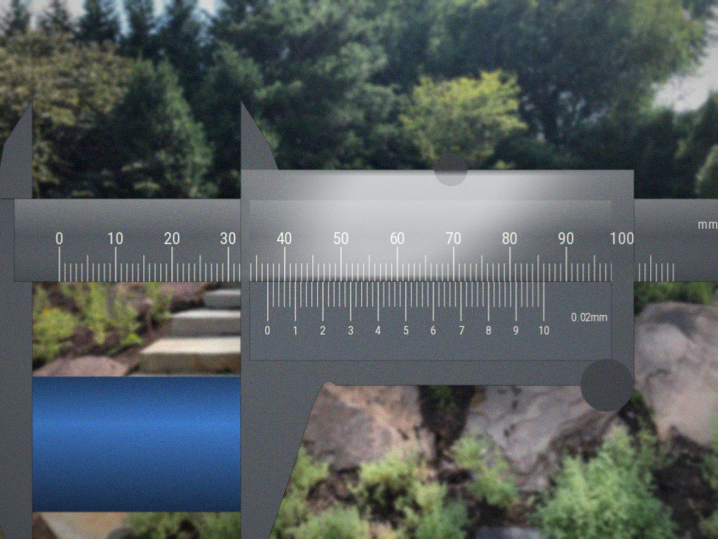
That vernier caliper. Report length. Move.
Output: 37.0 mm
